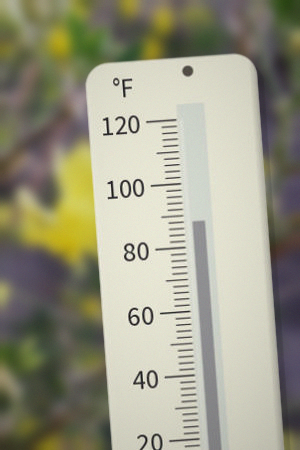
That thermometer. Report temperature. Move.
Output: 88 °F
